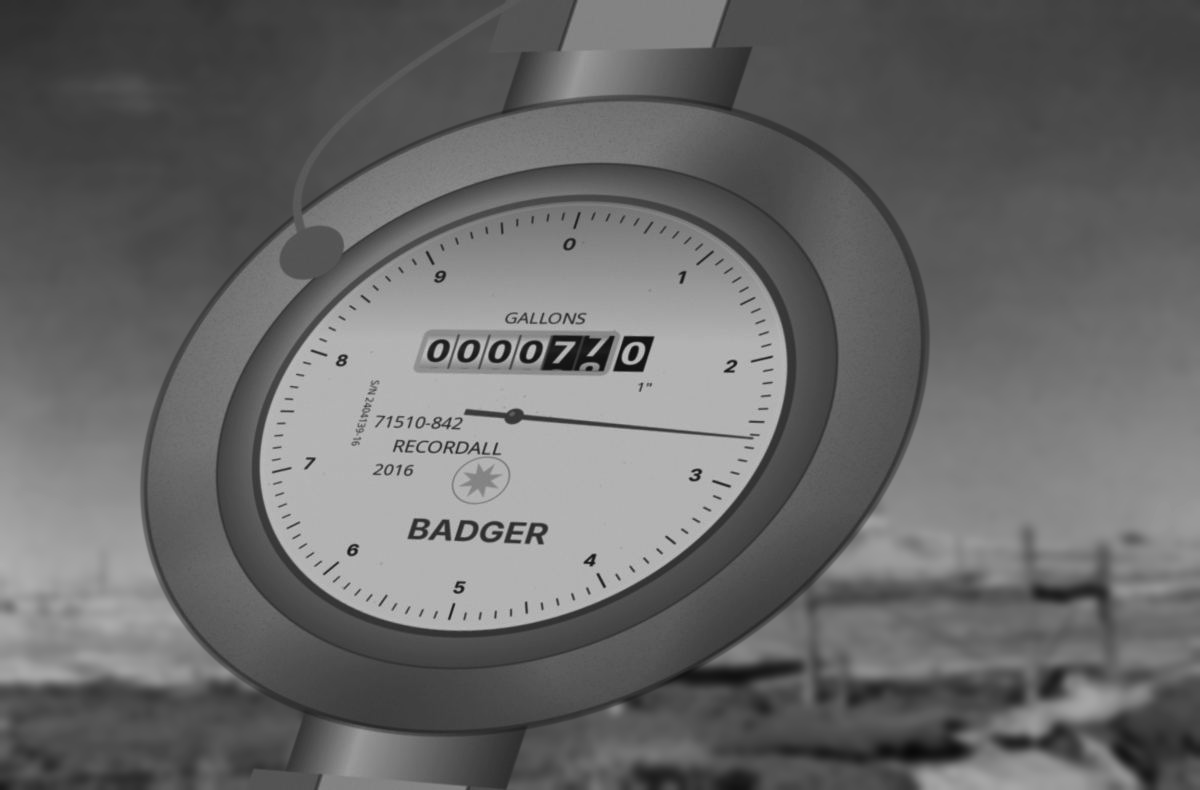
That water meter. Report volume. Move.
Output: 772.6 gal
